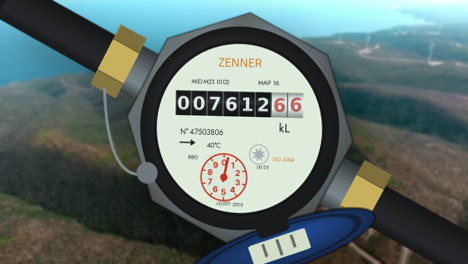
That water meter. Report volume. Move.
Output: 7612.660 kL
